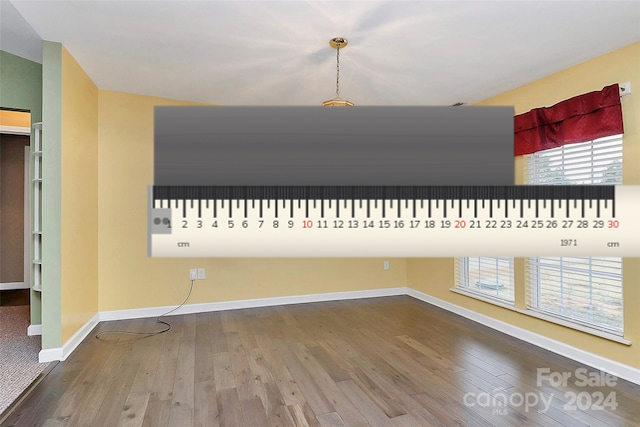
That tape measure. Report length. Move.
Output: 23.5 cm
